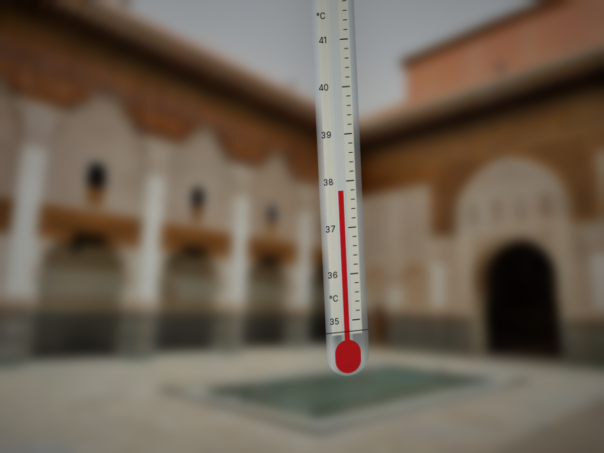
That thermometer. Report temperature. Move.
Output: 37.8 °C
